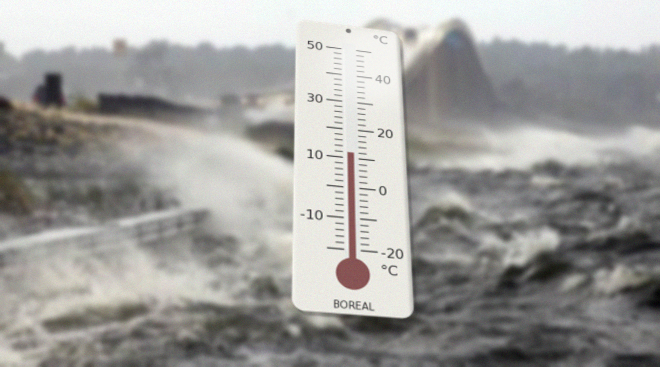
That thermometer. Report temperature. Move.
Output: 12 °C
